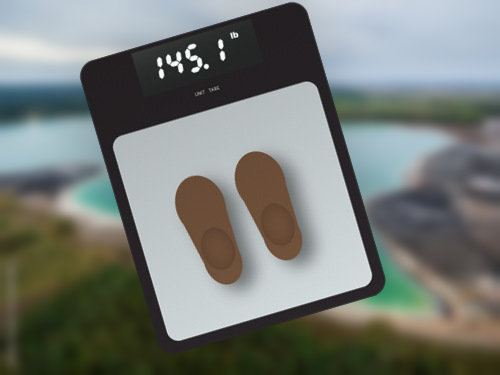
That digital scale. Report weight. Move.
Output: 145.1 lb
